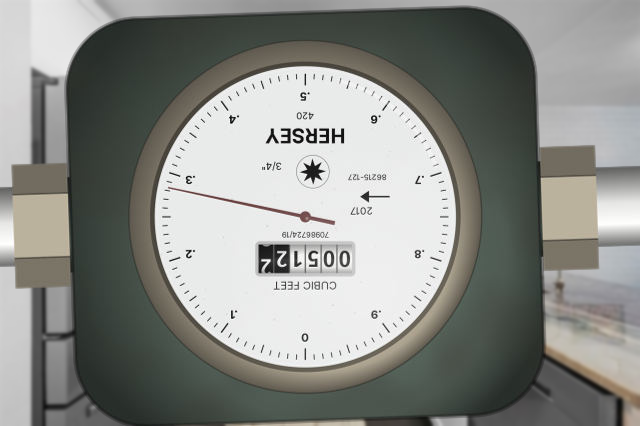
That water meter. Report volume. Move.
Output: 5122.28 ft³
